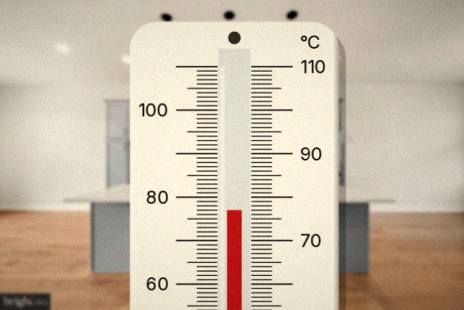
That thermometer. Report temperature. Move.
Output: 77 °C
